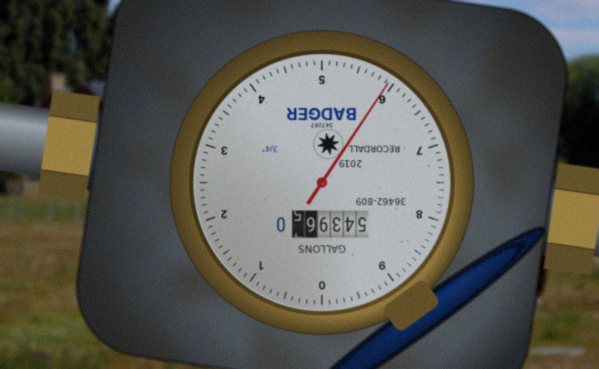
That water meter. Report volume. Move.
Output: 5439645.9 gal
